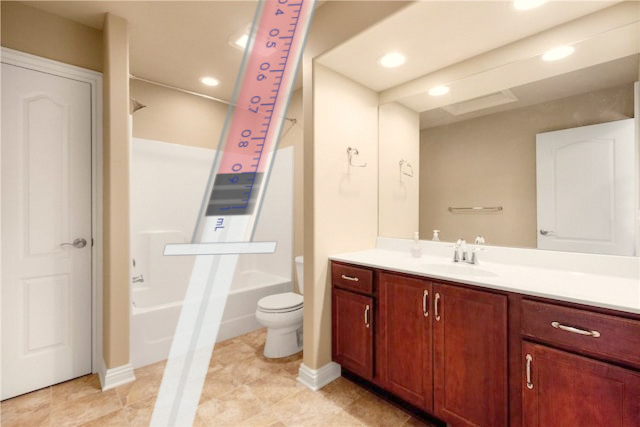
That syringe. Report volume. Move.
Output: 0.9 mL
